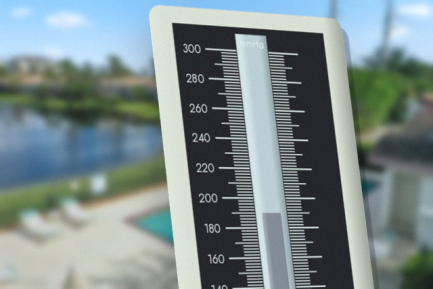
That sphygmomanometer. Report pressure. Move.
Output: 190 mmHg
